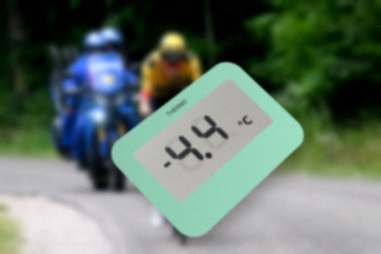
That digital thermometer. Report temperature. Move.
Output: -4.4 °C
